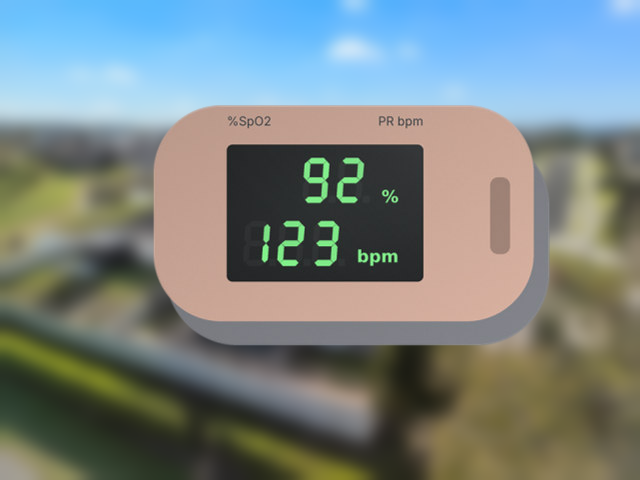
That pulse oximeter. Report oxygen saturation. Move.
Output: 92 %
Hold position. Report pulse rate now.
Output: 123 bpm
